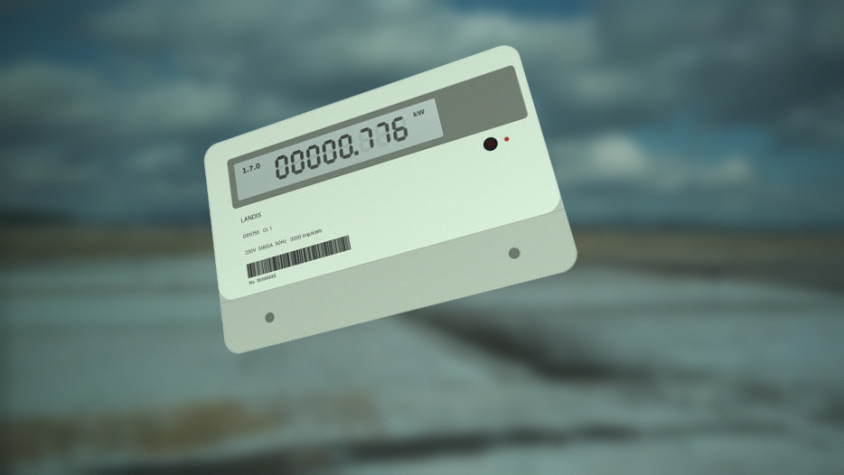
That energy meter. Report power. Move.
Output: 0.776 kW
